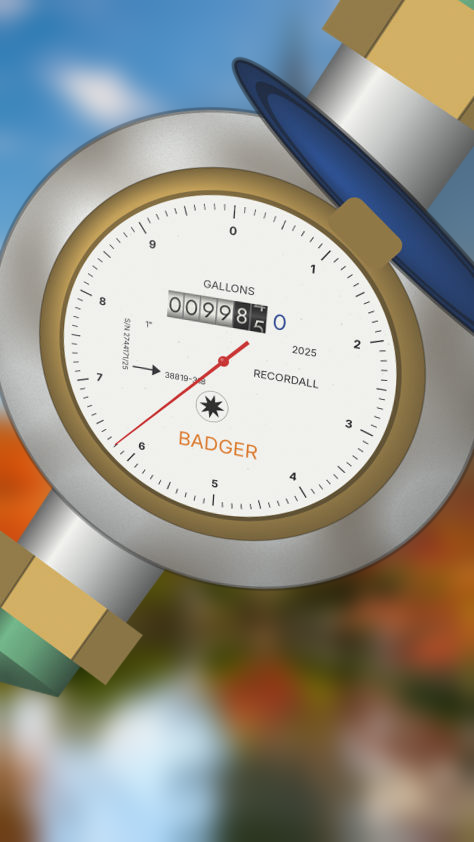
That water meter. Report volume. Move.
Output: 99846.2 gal
